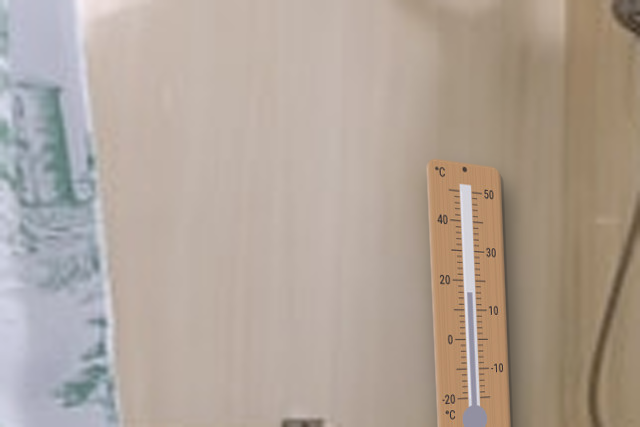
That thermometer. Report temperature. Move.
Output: 16 °C
